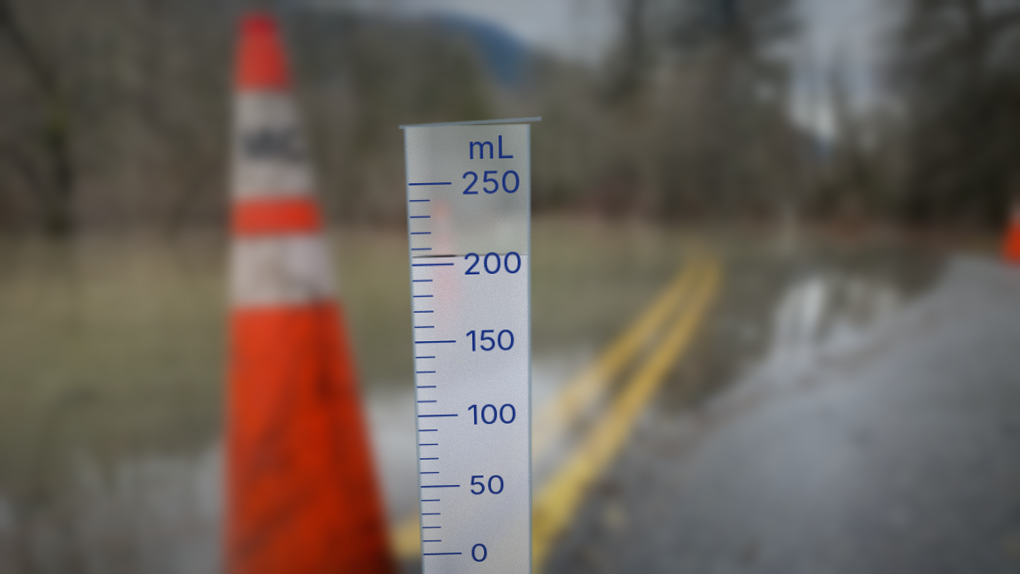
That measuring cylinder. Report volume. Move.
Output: 205 mL
